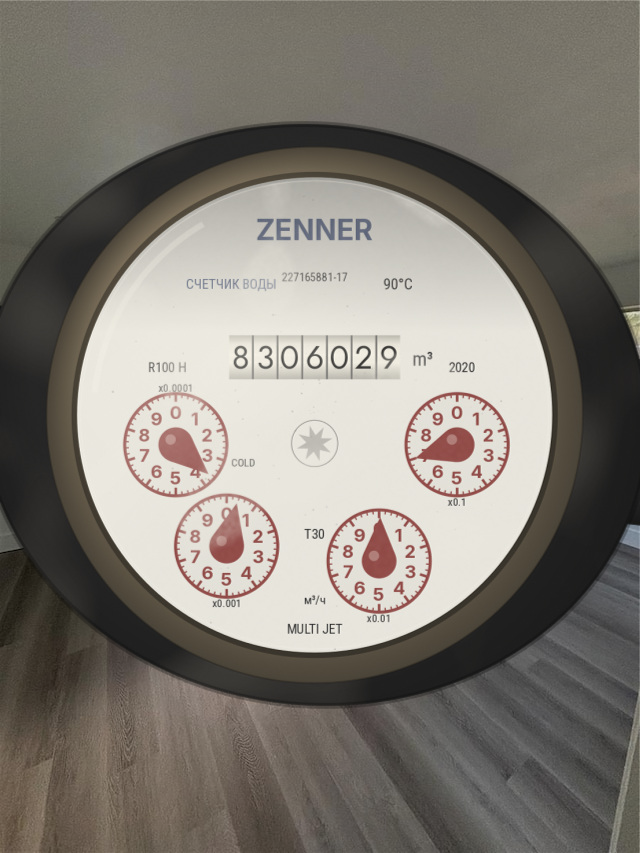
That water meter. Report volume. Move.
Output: 8306029.7003 m³
